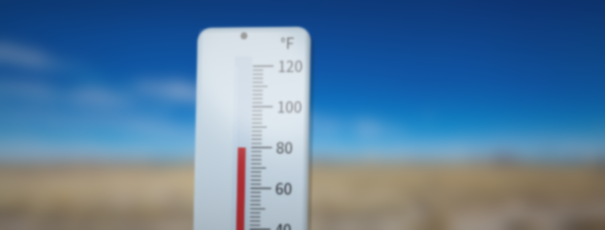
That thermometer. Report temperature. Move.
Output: 80 °F
